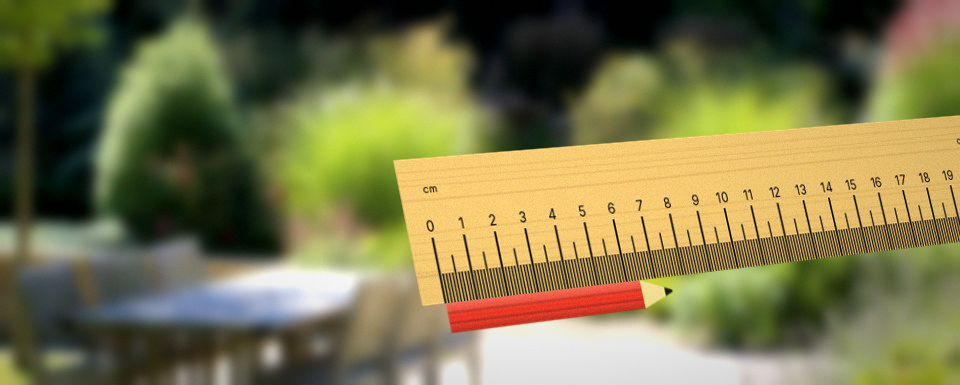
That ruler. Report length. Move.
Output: 7.5 cm
